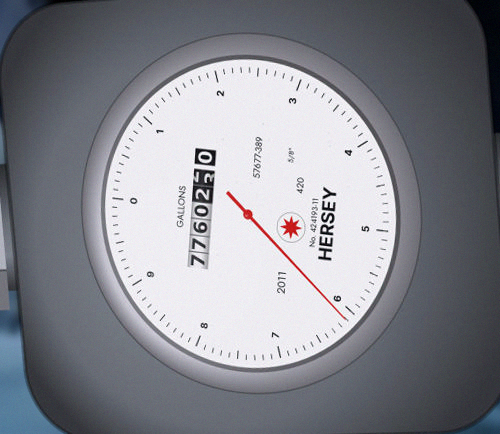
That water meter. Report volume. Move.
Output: 7760226.1 gal
